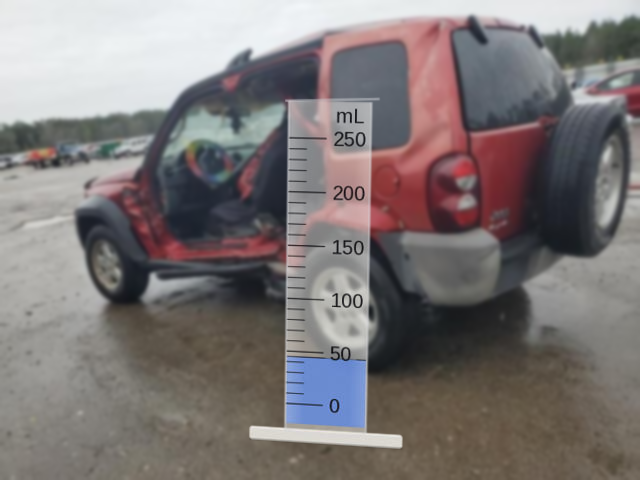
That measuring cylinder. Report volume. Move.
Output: 45 mL
